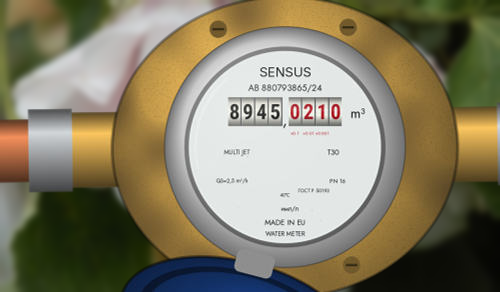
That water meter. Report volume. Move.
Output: 8945.0210 m³
